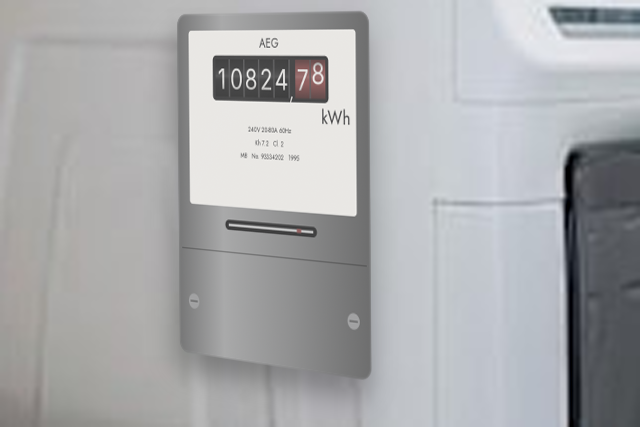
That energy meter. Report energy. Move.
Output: 10824.78 kWh
